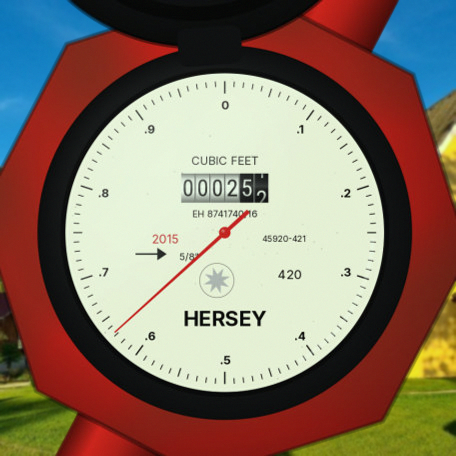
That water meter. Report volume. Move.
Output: 251.63 ft³
